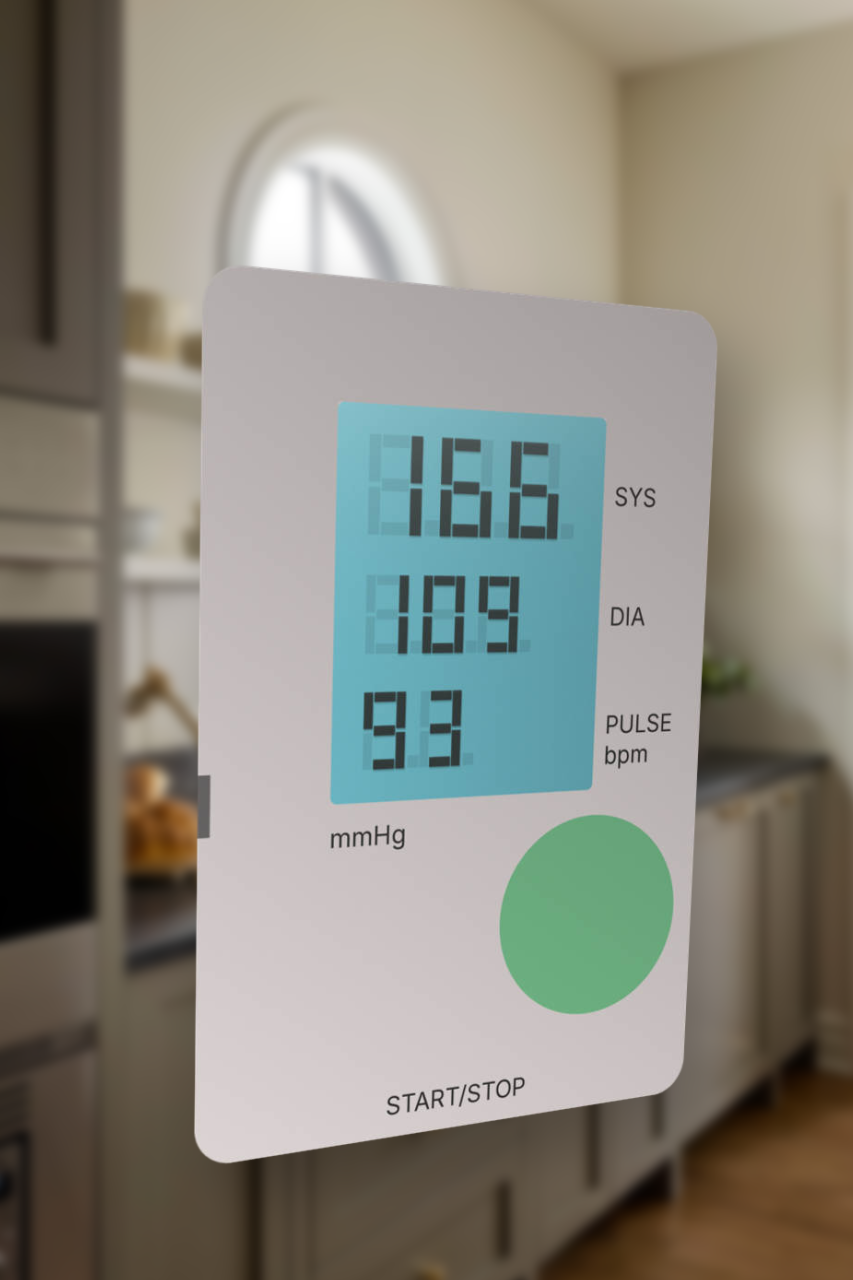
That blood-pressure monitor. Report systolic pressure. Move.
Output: 166 mmHg
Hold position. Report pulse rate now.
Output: 93 bpm
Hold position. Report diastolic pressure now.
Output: 109 mmHg
